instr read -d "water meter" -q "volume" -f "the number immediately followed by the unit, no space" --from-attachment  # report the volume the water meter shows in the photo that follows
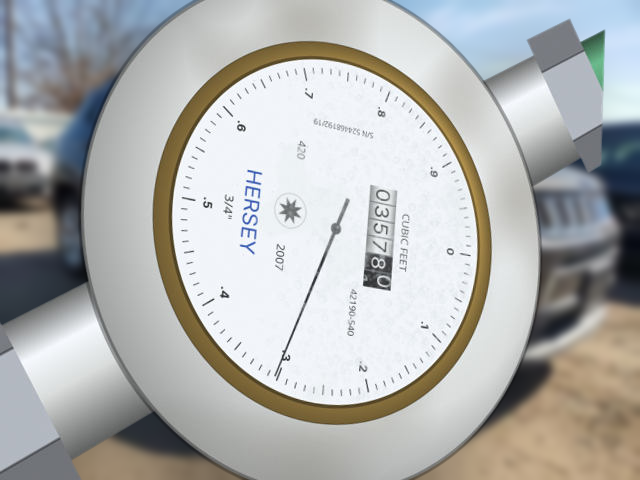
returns 35780.30ft³
